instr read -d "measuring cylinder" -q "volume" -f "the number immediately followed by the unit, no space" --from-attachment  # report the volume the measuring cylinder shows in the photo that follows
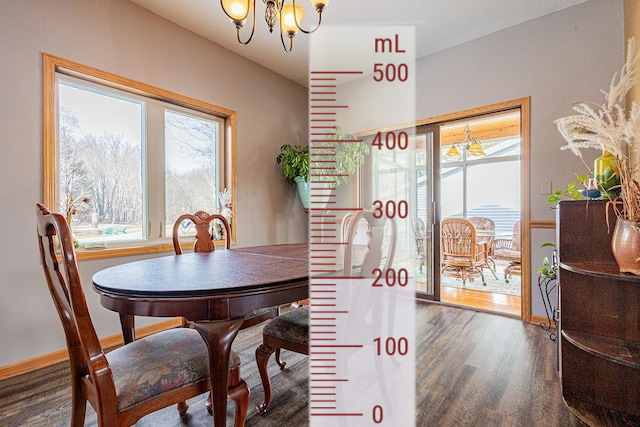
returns 200mL
